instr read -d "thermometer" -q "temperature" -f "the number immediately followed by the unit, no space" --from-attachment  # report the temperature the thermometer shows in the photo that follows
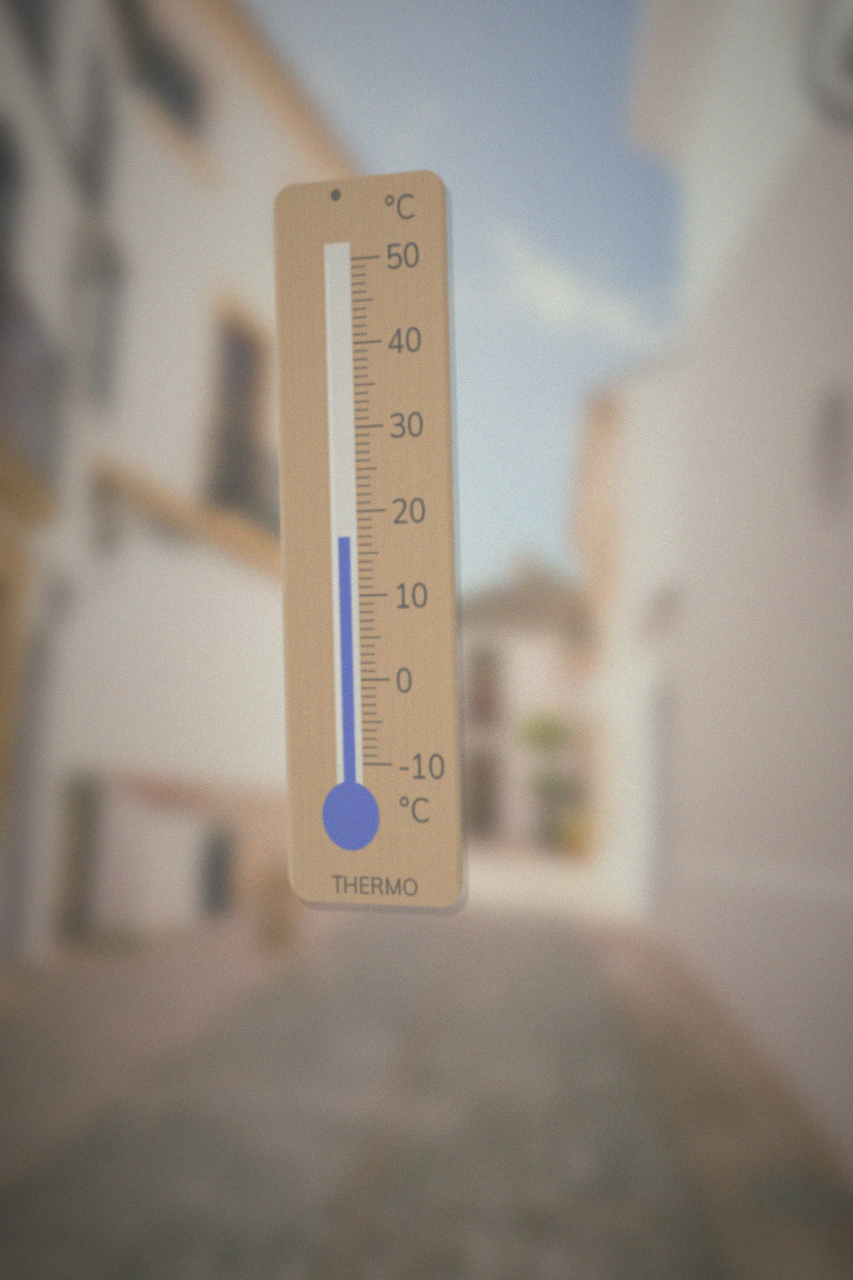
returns 17°C
